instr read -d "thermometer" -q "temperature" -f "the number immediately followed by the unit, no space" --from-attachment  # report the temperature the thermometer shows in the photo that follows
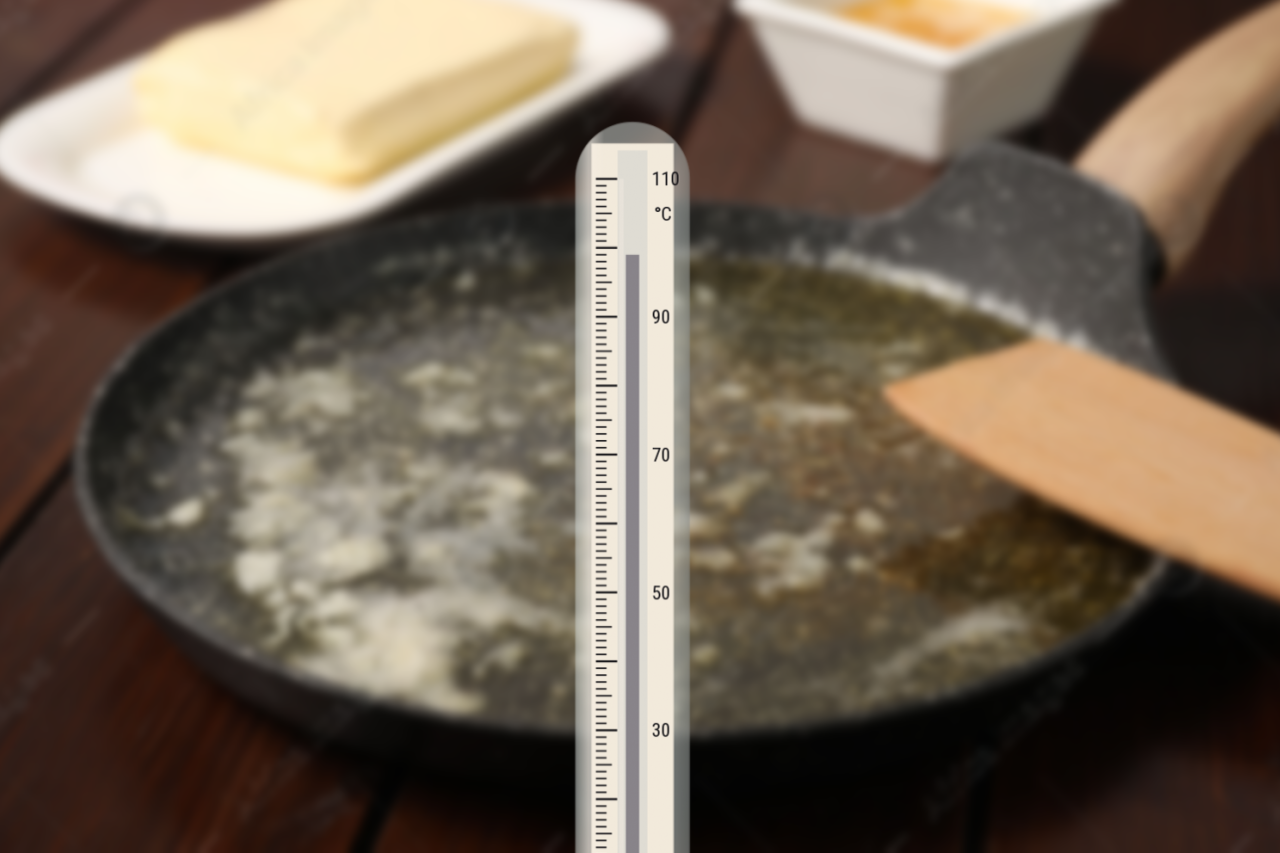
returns 99°C
